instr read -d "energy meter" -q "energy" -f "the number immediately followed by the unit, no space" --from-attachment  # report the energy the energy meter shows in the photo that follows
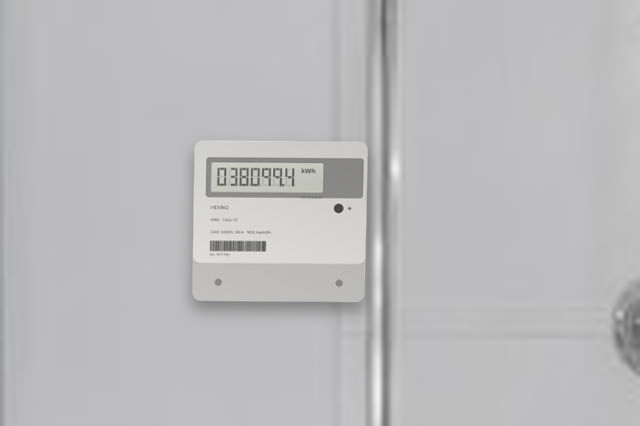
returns 38099.4kWh
